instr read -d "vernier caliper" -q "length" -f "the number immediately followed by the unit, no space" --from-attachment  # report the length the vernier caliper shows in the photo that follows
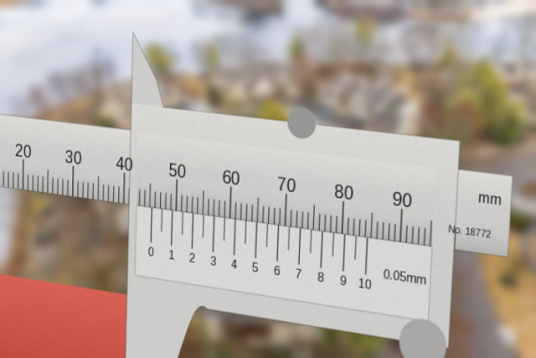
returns 45.4mm
